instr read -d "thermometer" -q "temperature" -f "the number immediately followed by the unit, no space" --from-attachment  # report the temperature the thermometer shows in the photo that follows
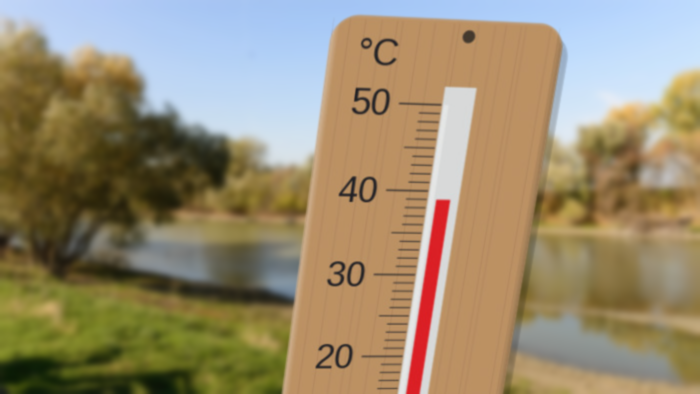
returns 39°C
